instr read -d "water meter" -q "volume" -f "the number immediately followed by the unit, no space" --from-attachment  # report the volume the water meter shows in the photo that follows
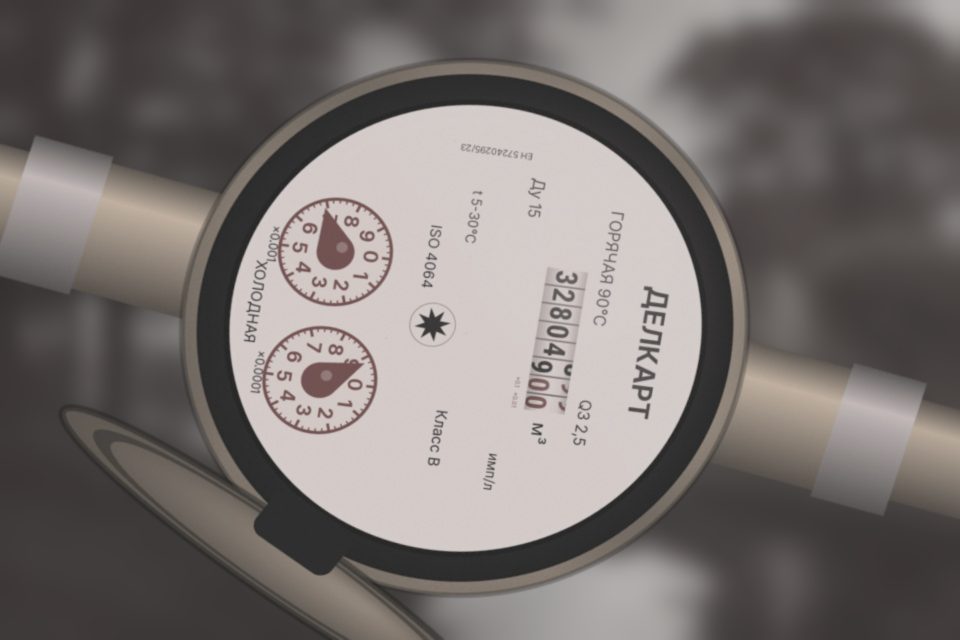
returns 328048.9969m³
